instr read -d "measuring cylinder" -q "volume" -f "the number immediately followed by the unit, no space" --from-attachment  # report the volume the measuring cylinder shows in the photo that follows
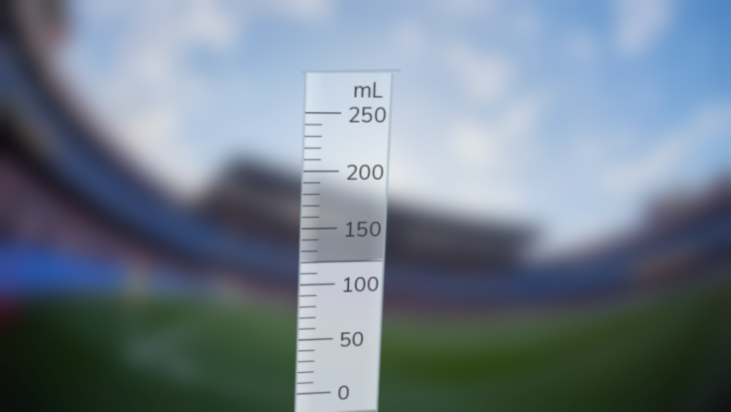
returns 120mL
